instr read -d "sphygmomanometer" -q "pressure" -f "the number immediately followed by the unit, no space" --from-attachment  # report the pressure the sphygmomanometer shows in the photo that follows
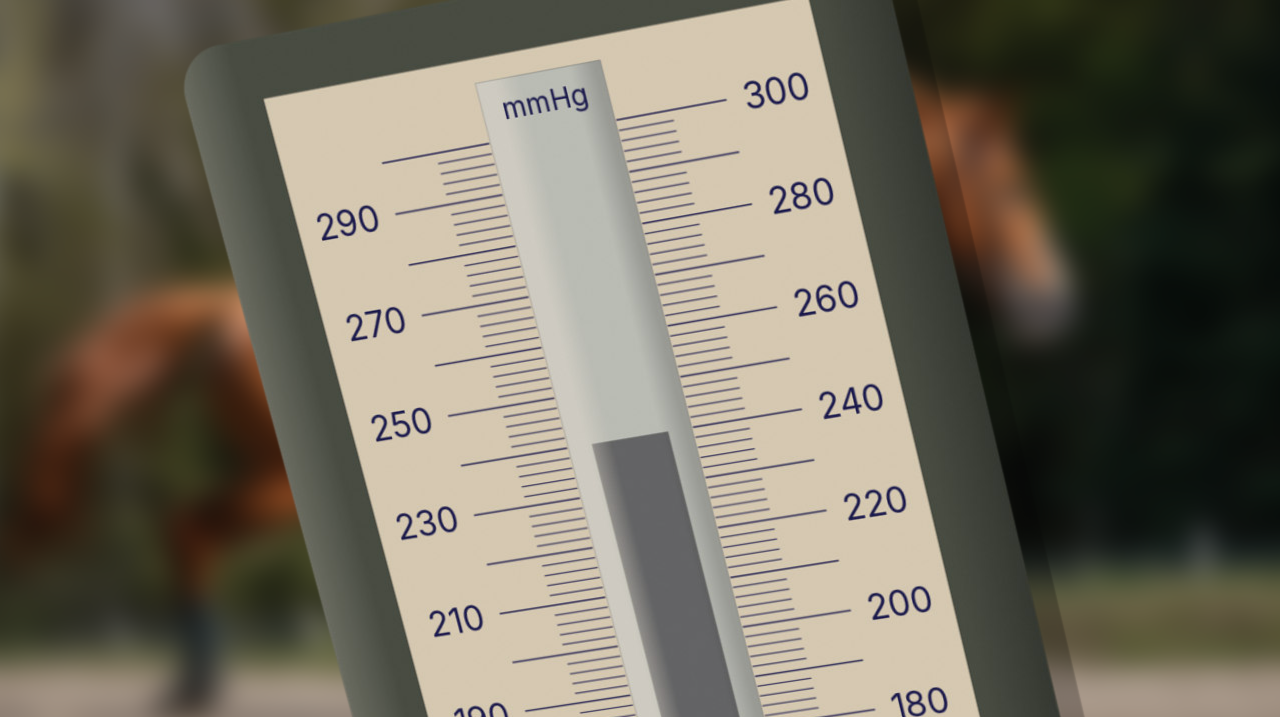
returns 240mmHg
